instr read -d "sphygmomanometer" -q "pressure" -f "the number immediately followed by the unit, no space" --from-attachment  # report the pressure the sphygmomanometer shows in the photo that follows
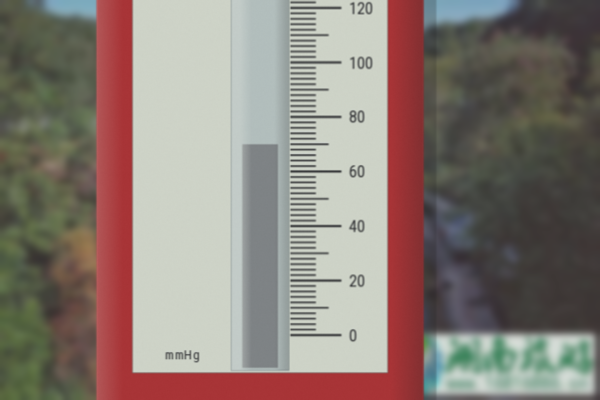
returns 70mmHg
